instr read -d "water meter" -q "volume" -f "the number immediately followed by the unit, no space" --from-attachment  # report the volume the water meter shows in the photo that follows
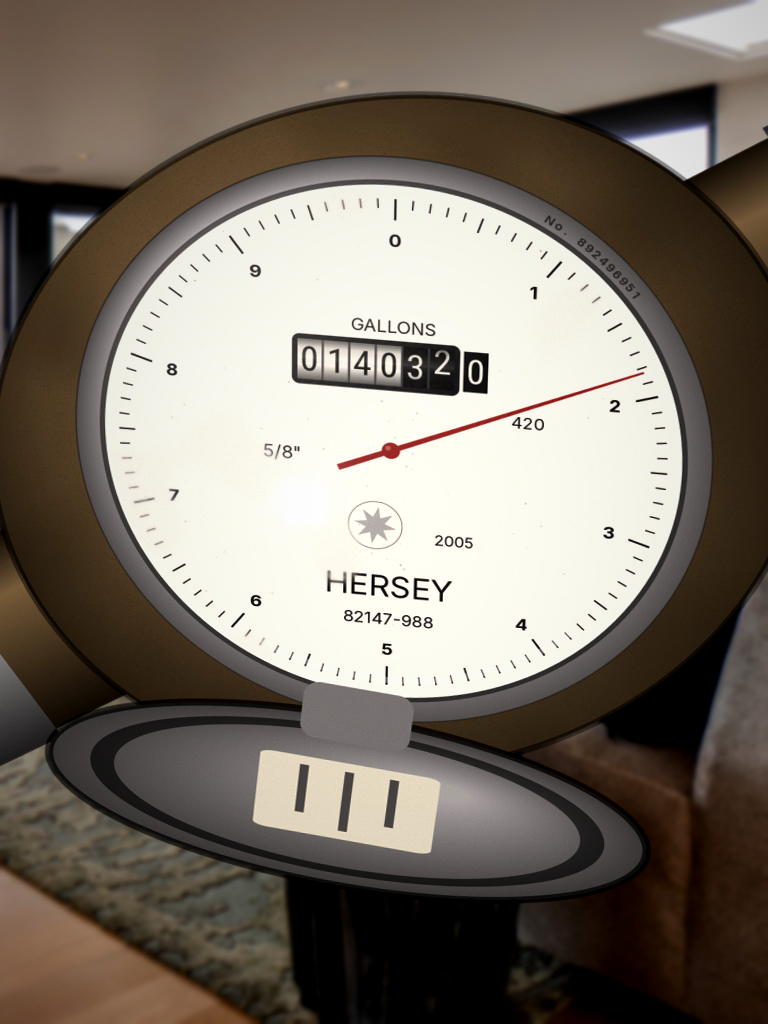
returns 140321.8gal
